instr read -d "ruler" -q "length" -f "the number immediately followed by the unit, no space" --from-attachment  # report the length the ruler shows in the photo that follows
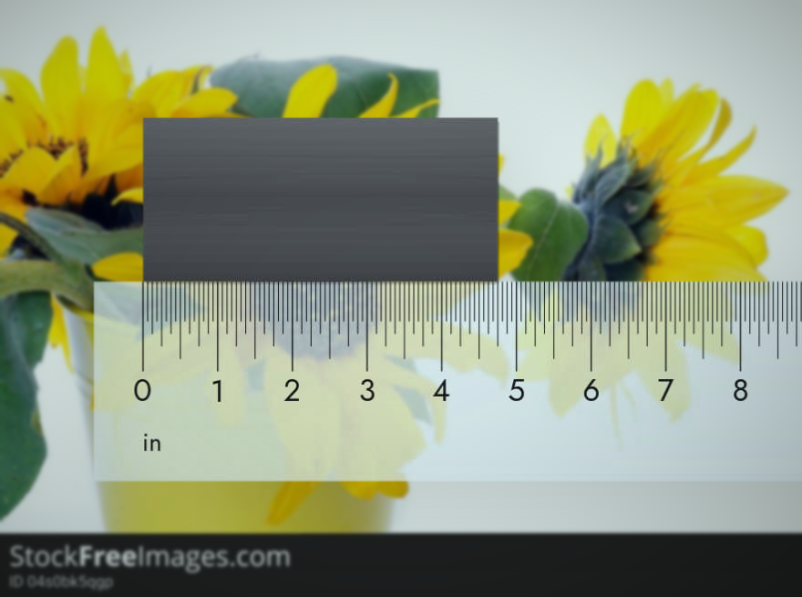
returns 4.75in
